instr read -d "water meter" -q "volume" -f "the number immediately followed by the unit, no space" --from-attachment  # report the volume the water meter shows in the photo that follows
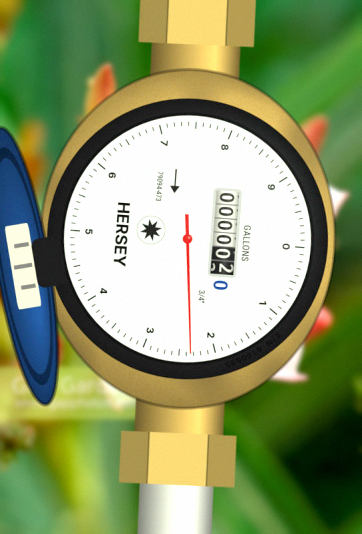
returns 22.3gal
